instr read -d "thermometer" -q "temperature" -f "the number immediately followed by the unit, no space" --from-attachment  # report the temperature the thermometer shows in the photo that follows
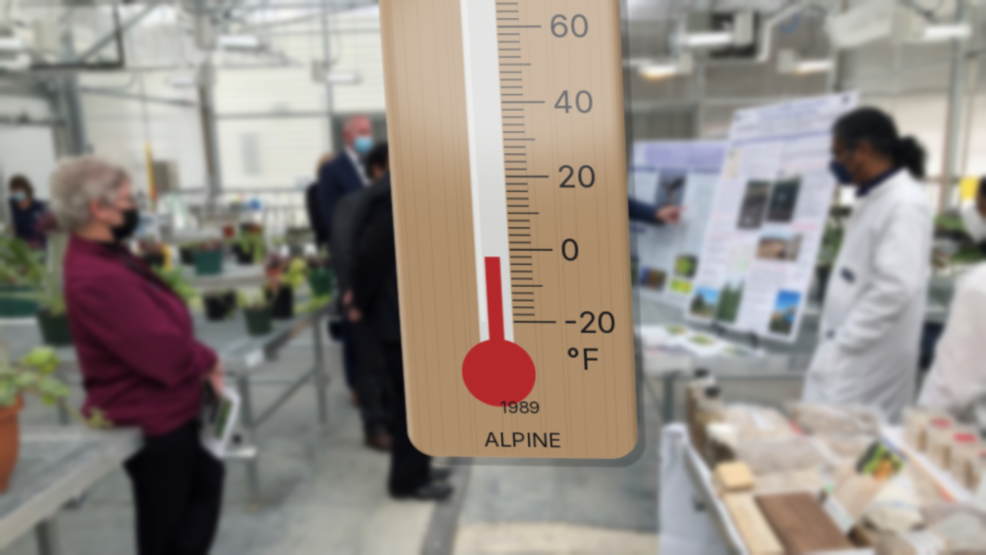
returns -2°F
